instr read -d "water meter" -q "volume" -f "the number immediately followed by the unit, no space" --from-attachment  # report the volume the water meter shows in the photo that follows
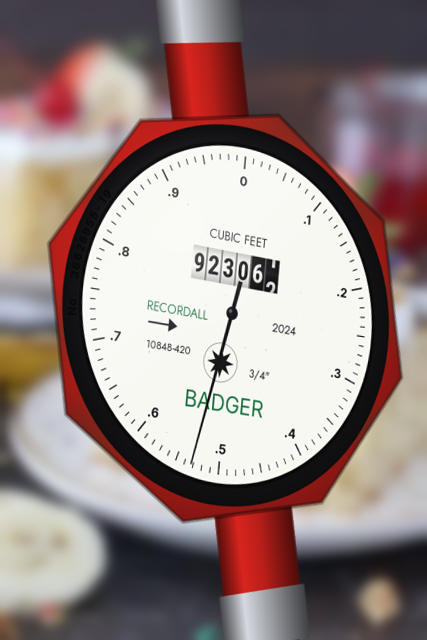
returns 923061.53ft³
